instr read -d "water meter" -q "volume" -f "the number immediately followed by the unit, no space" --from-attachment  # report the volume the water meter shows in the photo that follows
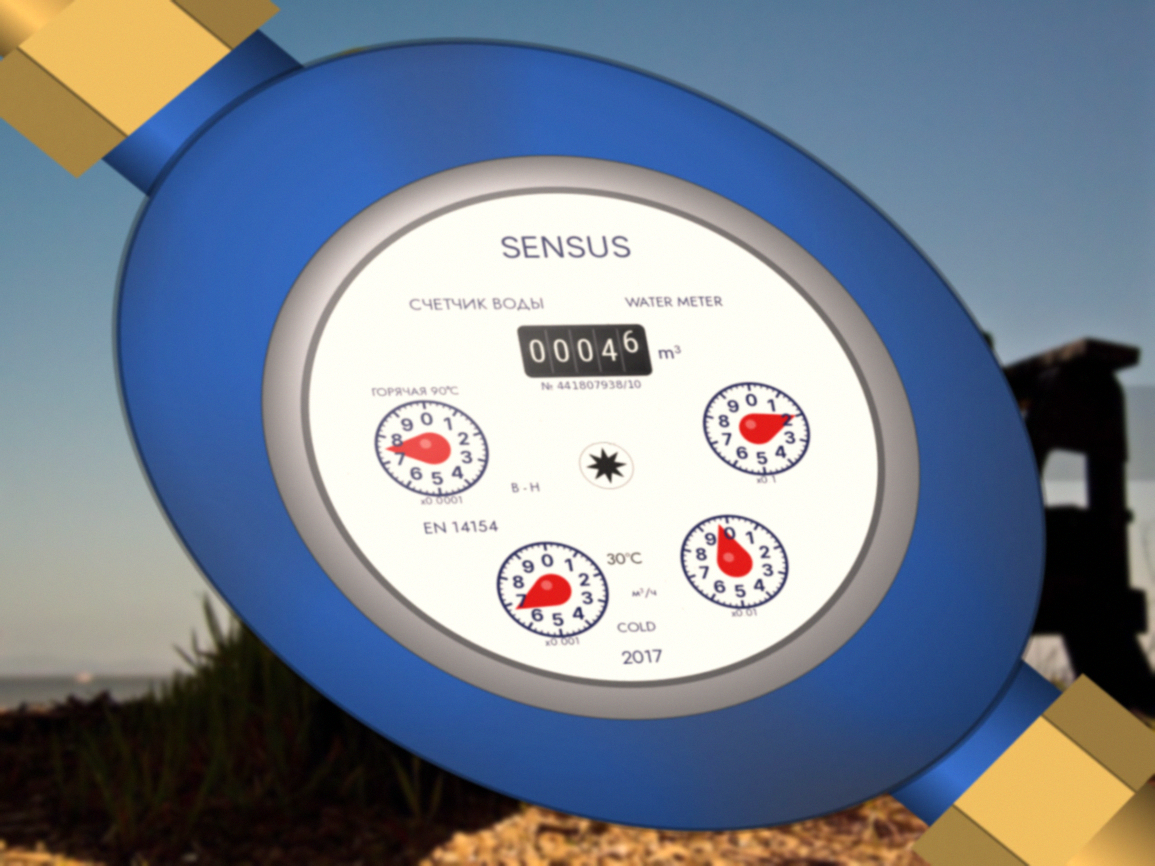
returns 46.1967m³
